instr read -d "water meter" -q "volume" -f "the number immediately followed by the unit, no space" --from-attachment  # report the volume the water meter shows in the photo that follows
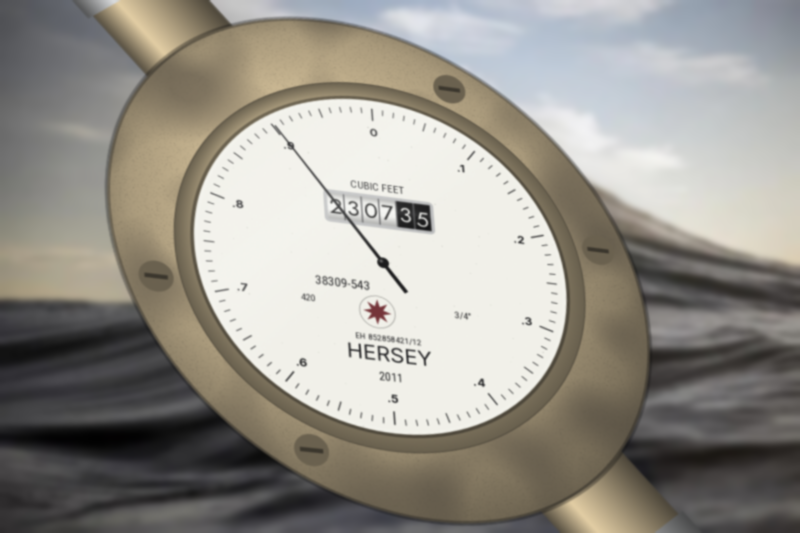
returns 230734.90ft³
